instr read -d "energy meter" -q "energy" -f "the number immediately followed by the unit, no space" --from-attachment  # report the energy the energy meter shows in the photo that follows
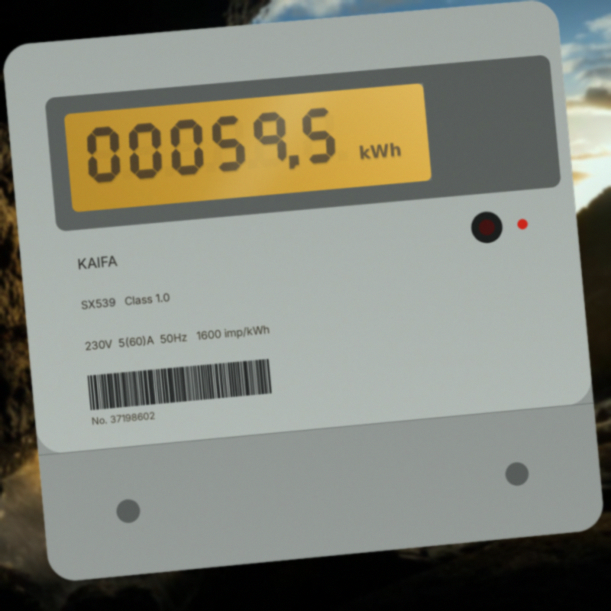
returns 59.5kWh
